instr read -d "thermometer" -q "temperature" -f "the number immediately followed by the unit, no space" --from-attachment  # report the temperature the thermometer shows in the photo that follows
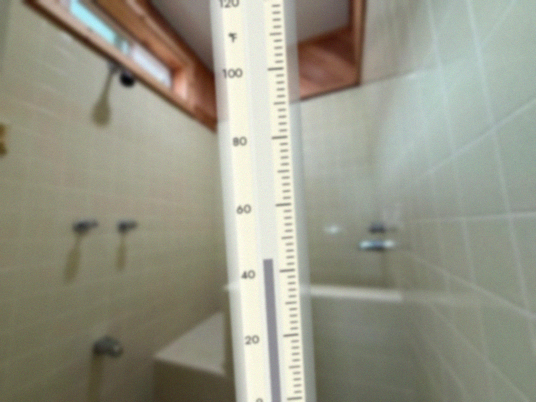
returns 44°F
